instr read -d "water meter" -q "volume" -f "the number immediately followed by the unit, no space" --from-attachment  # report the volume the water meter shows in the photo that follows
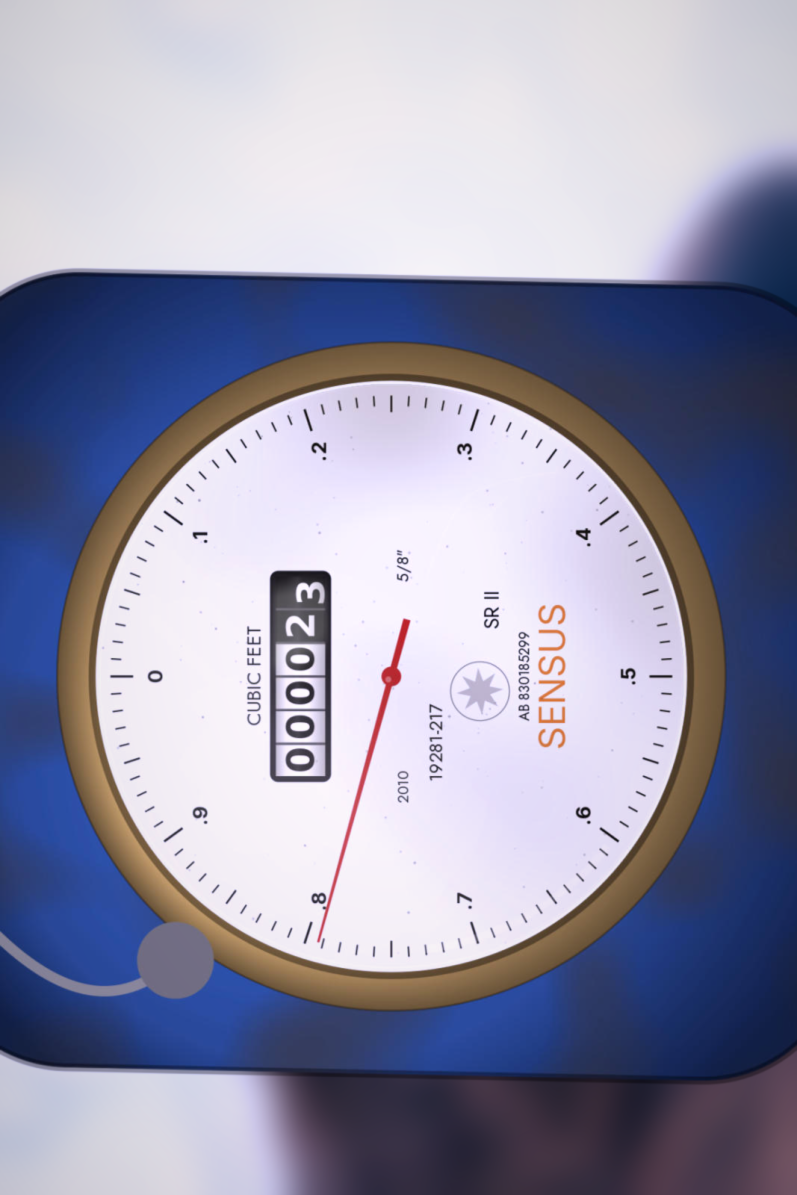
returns 22.79ft³
